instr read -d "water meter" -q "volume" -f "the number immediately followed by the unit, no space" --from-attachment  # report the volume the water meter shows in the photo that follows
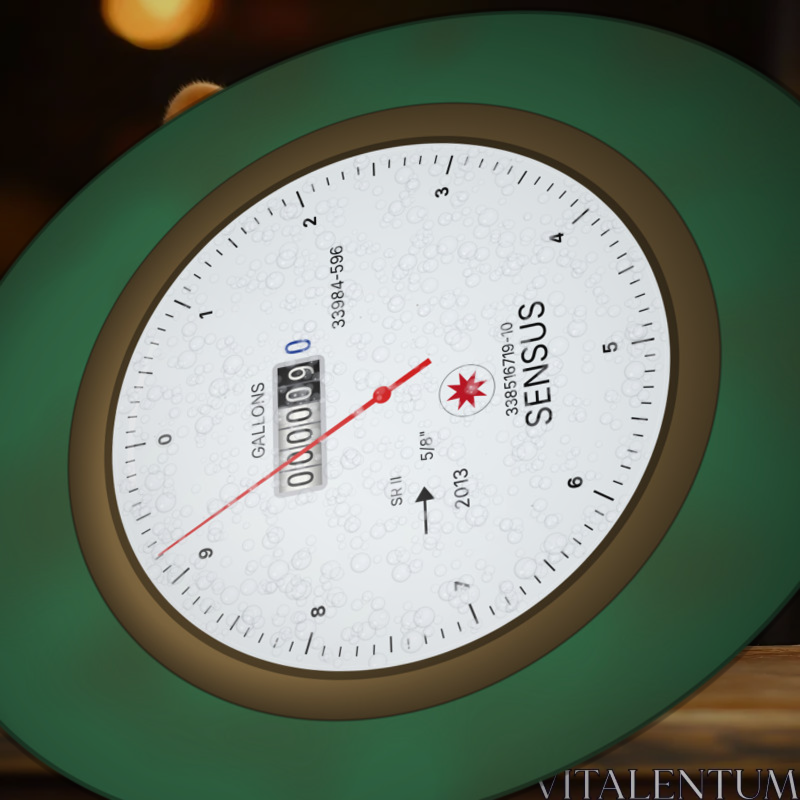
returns 89.2gal
